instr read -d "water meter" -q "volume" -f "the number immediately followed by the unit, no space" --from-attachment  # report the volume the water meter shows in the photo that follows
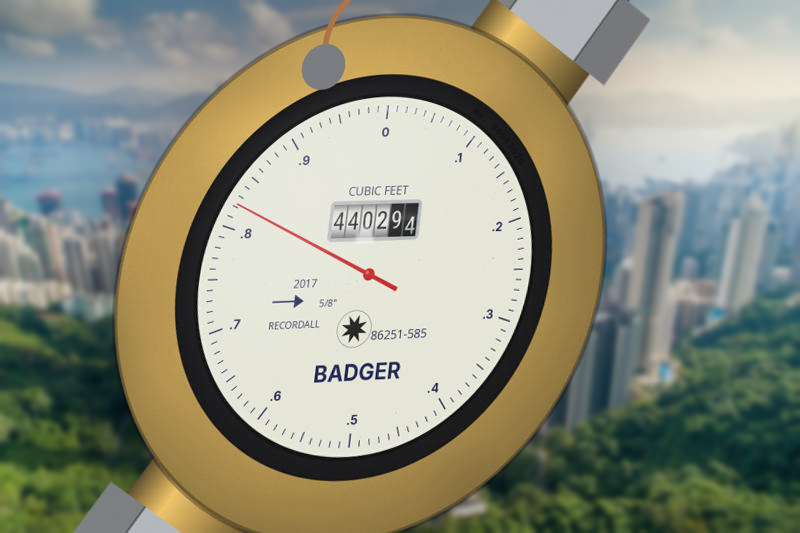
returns 440293.82ft³
